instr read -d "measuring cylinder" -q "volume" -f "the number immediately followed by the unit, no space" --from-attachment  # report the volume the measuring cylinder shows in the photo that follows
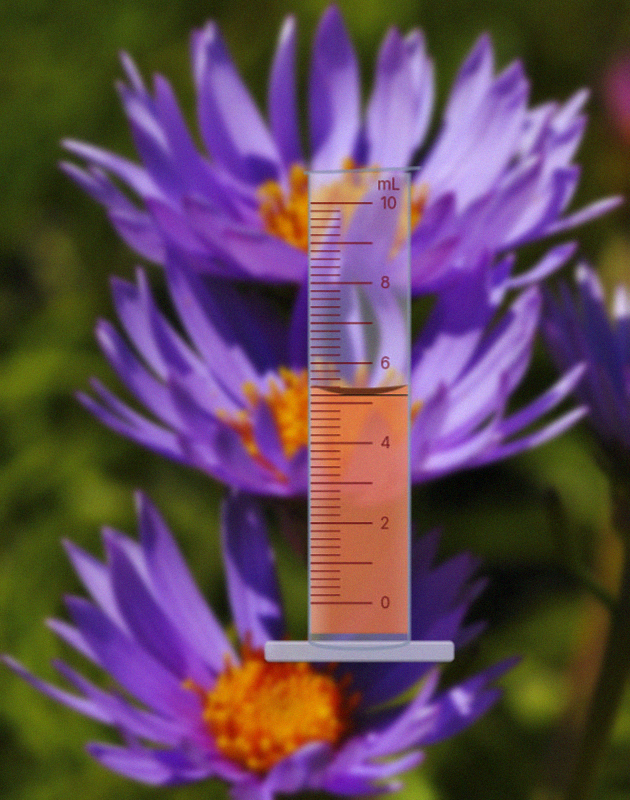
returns 5.2mL
